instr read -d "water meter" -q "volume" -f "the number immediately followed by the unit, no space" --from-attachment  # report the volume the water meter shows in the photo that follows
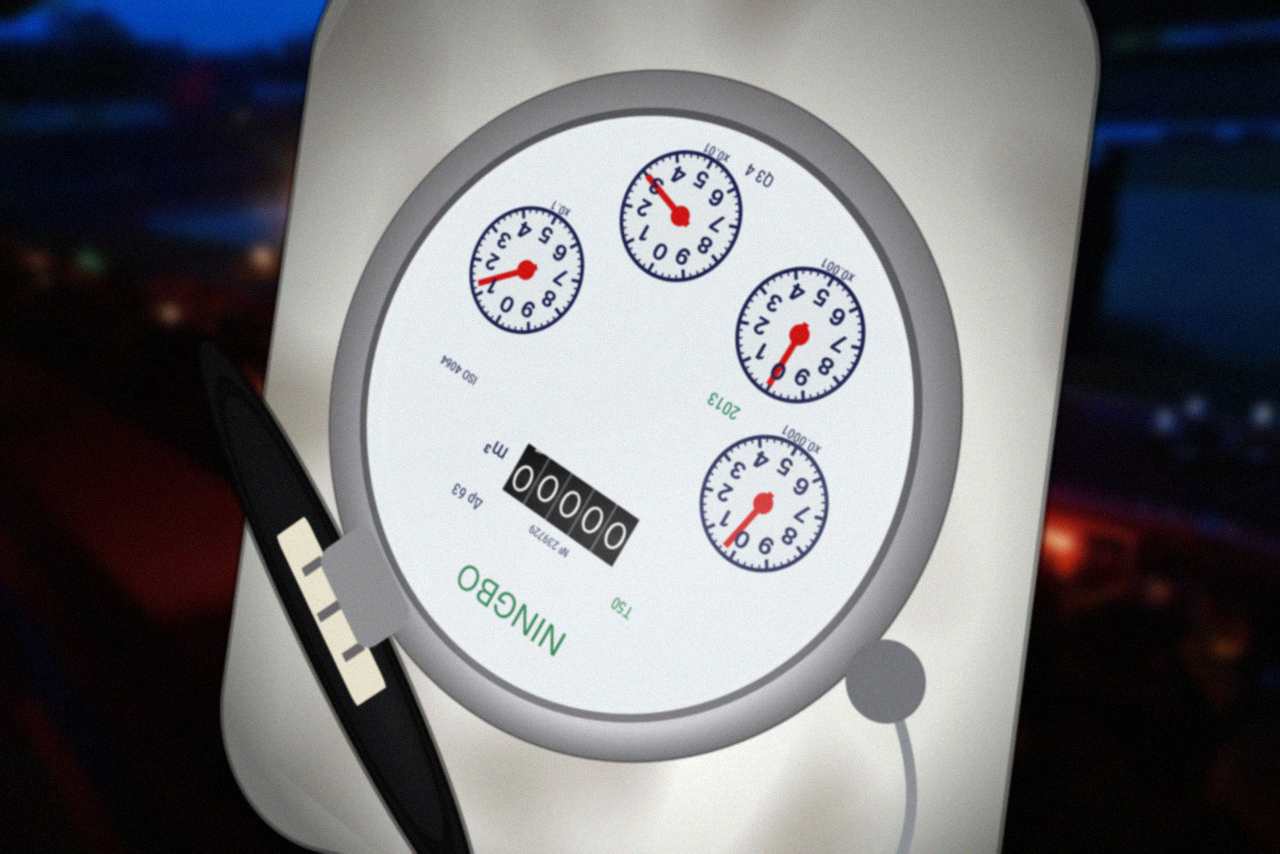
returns 0.1300m³
